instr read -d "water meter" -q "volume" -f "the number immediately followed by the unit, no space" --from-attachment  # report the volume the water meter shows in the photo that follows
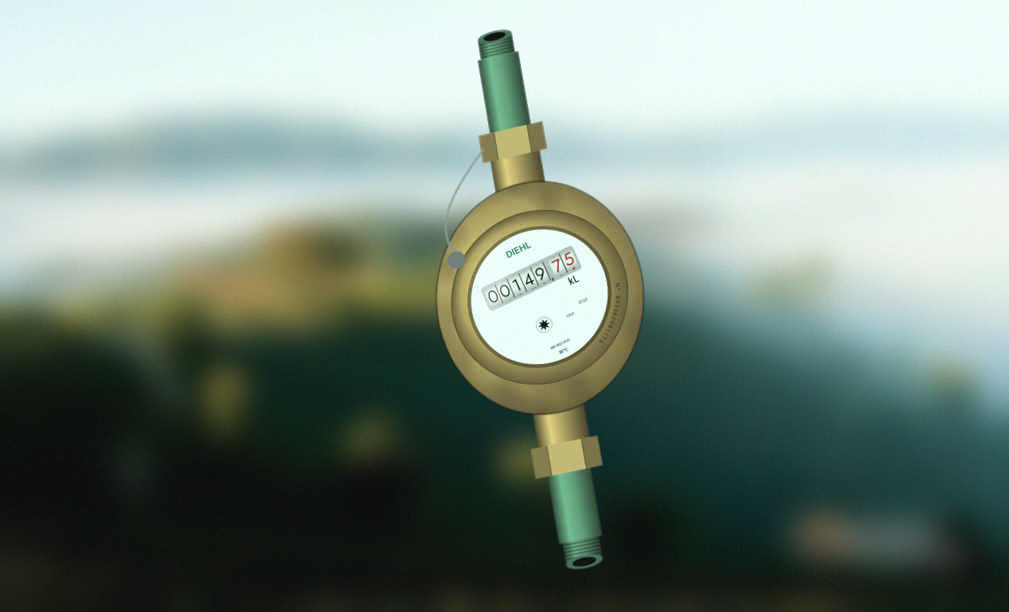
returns 149.75kL
